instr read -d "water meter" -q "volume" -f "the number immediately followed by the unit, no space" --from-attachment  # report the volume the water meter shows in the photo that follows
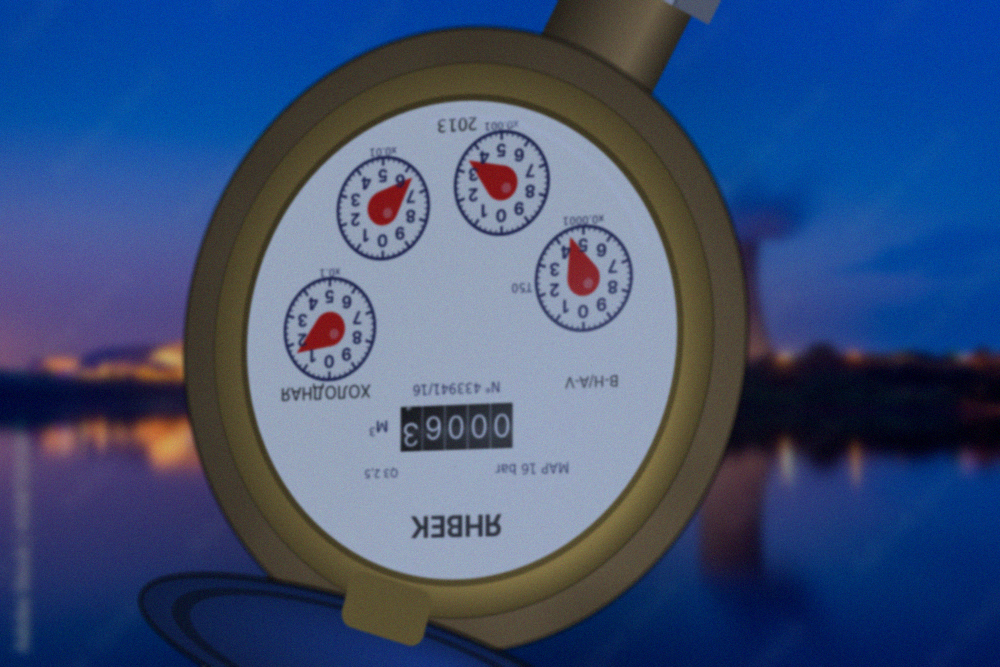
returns 63.1634m³
